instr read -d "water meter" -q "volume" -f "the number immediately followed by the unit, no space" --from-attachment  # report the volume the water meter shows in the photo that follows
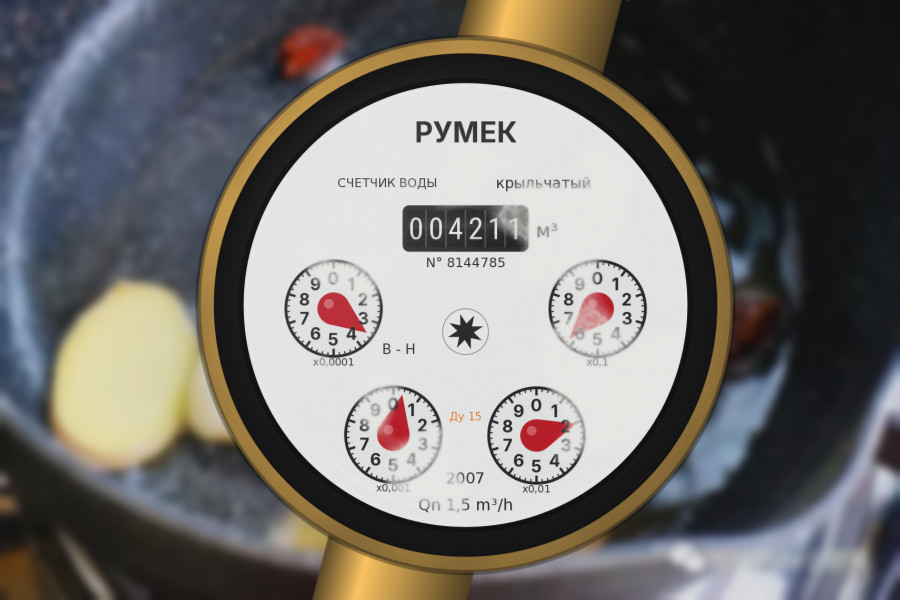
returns 4211.6203m³
